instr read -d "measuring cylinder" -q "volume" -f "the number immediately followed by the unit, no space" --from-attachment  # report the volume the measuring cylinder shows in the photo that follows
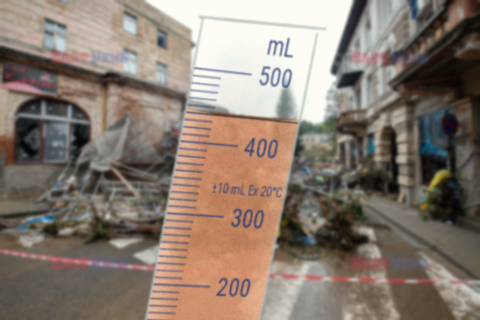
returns 440mL
